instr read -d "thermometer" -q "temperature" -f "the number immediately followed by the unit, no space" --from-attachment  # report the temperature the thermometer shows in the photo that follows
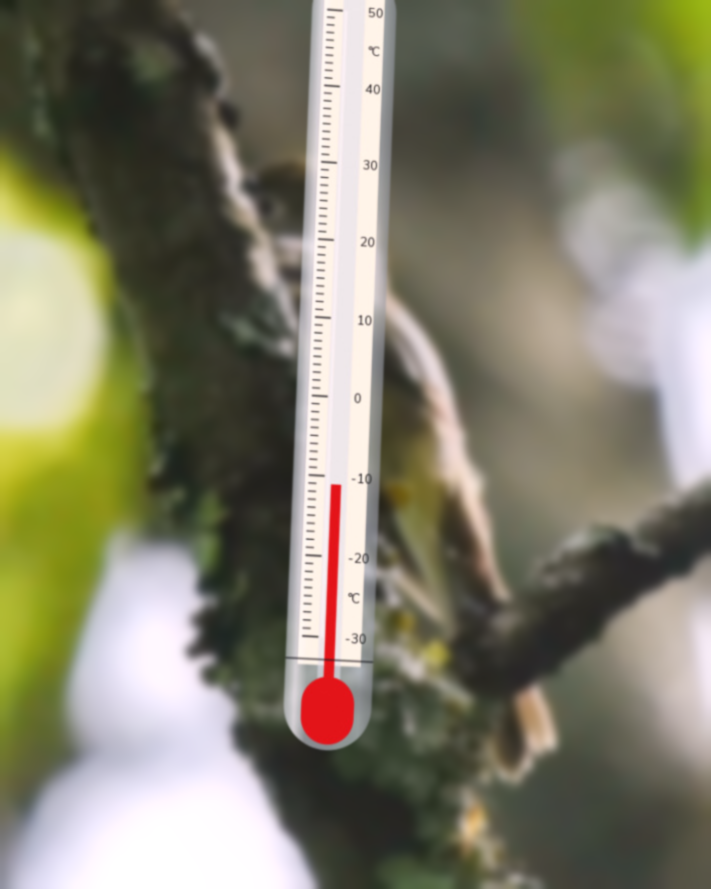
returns -11°C
